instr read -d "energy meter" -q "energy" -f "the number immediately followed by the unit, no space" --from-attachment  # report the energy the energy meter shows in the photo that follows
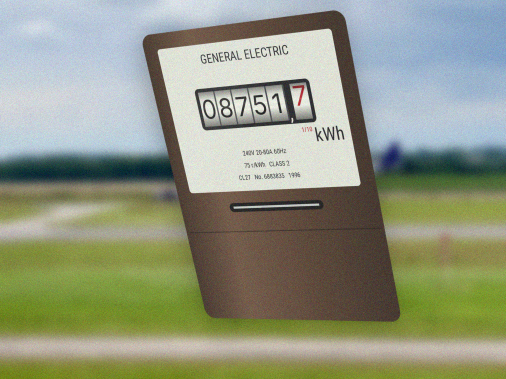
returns 8751.7kWh
